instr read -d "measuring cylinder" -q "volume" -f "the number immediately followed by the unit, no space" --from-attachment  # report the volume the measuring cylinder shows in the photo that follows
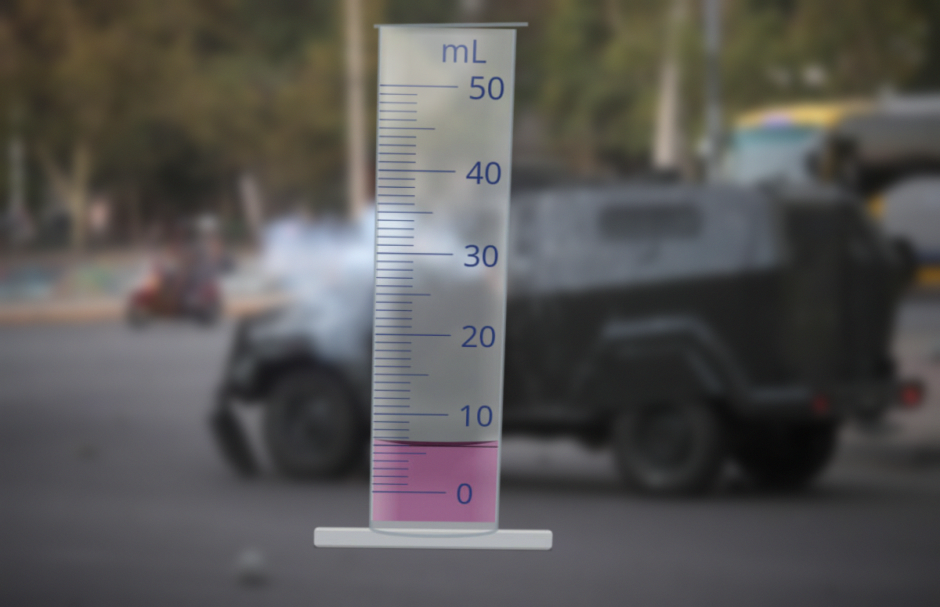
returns 6mL
